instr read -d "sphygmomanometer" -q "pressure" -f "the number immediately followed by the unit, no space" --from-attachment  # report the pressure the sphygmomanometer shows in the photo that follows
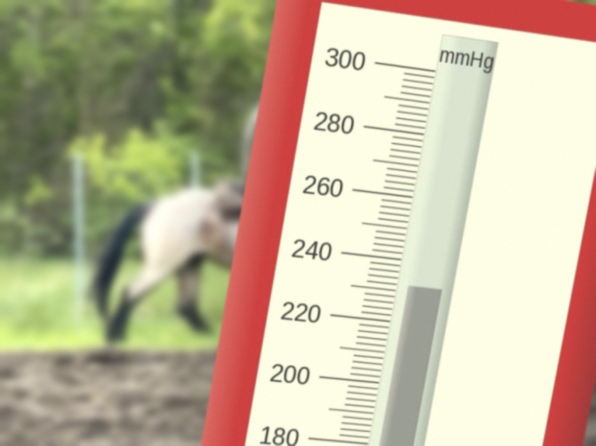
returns 232mmHg
